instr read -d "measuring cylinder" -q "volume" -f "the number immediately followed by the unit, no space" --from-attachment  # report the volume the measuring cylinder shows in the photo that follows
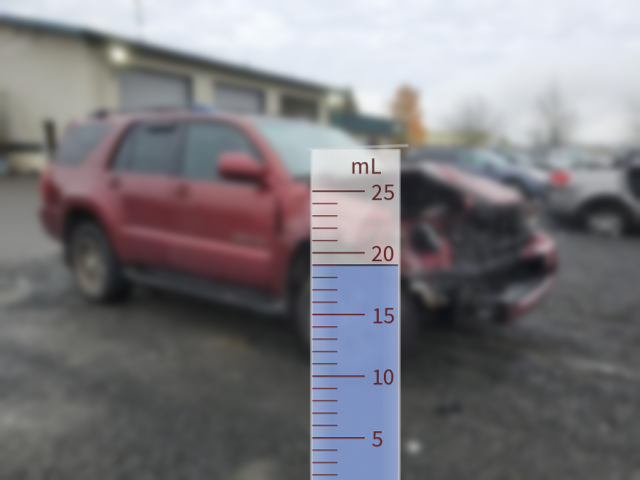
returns 19mL
